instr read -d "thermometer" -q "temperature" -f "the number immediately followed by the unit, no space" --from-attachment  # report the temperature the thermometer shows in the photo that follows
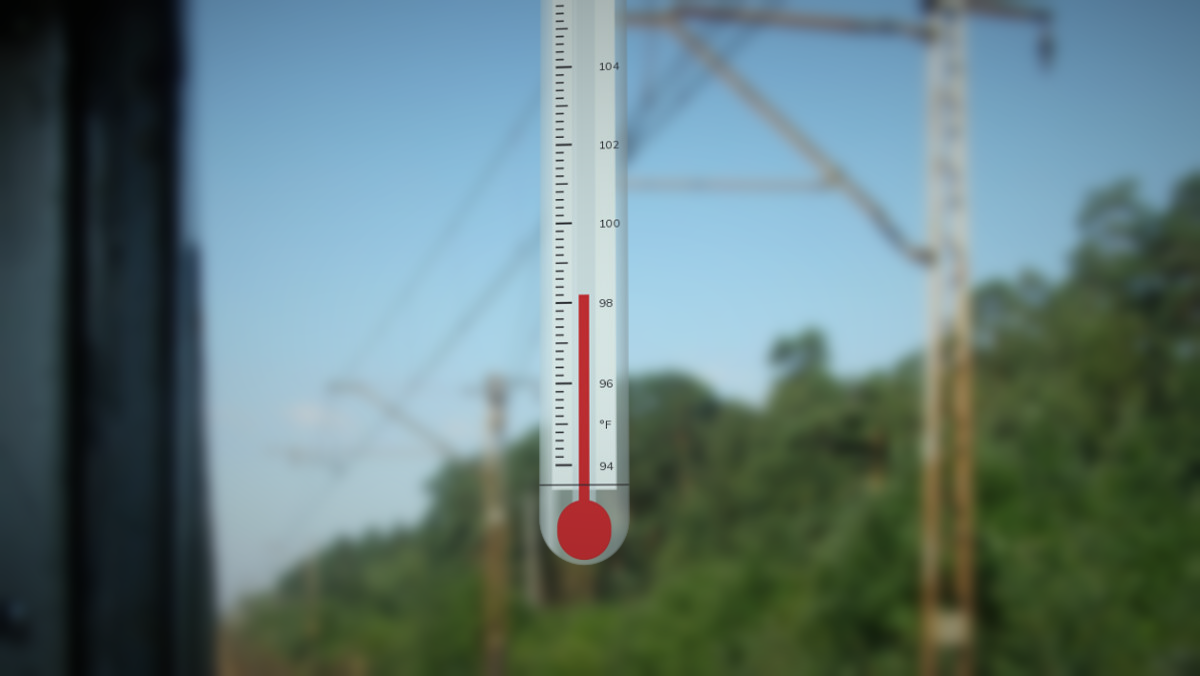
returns 98.2°F
